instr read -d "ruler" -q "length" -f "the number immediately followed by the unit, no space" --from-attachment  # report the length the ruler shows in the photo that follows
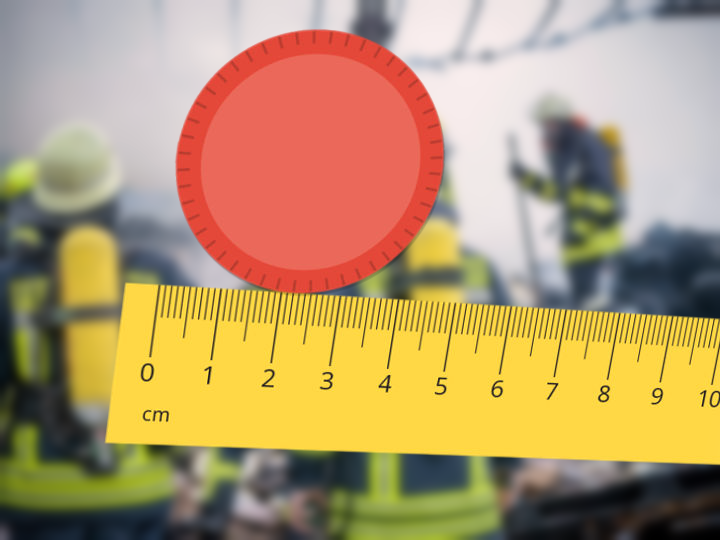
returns 4.4cm
